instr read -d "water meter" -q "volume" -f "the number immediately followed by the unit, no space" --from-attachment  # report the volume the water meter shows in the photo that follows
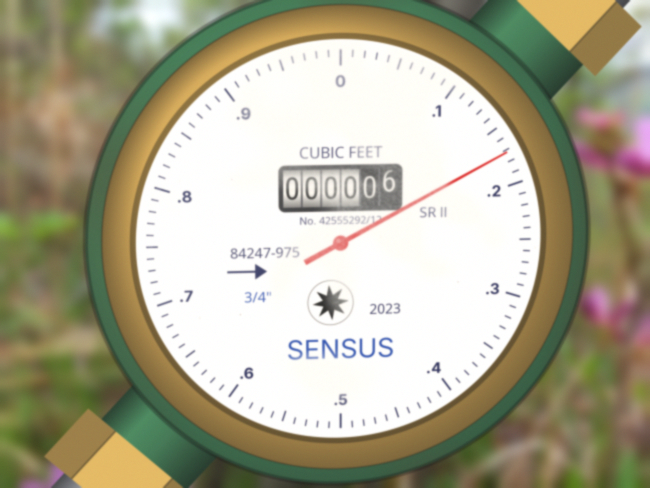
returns 6.17ft³
